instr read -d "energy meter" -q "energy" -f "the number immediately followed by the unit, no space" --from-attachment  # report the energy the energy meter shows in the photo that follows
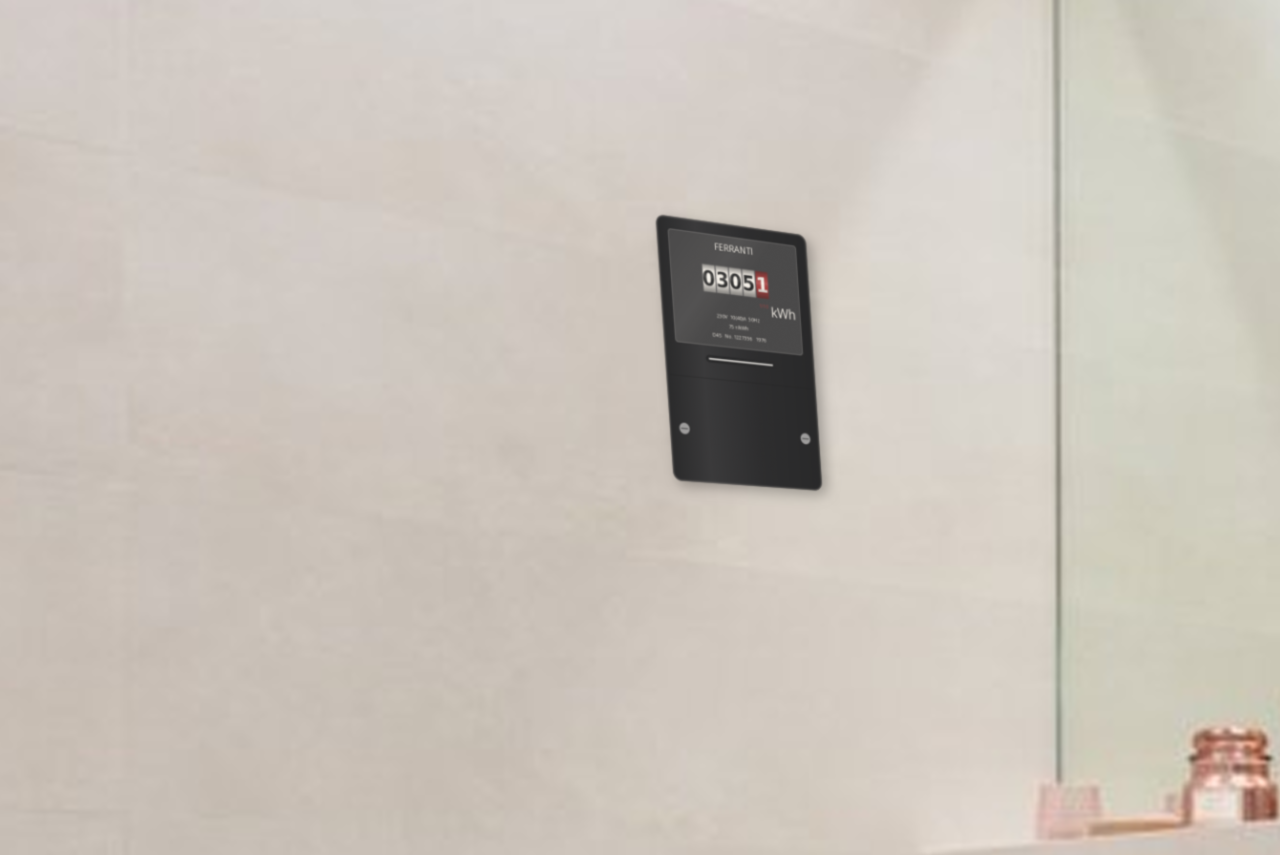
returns 305.1kWh
